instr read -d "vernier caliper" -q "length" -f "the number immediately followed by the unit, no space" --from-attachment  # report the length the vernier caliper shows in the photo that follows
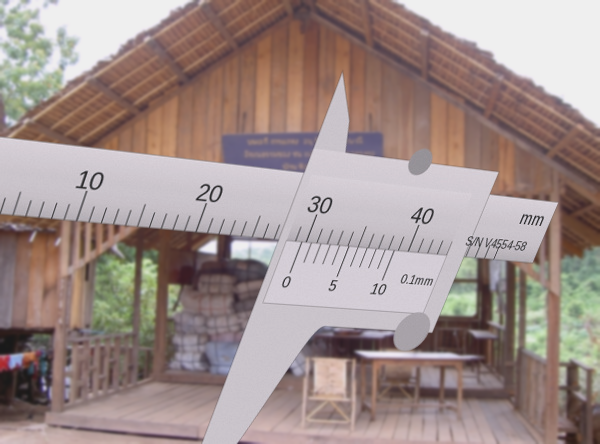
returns 29.6mm
